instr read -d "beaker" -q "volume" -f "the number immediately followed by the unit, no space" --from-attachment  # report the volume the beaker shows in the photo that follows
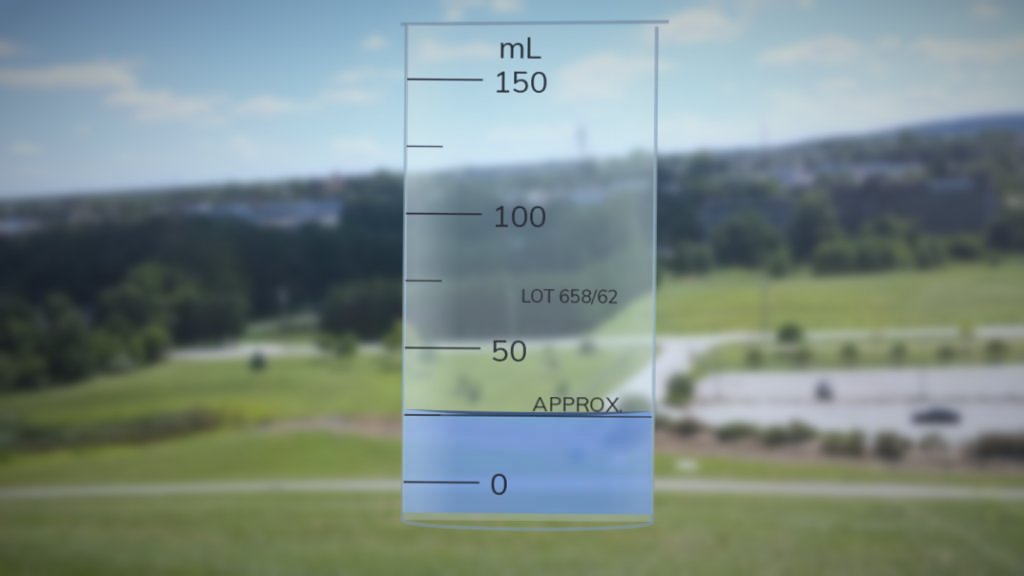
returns 25mL
